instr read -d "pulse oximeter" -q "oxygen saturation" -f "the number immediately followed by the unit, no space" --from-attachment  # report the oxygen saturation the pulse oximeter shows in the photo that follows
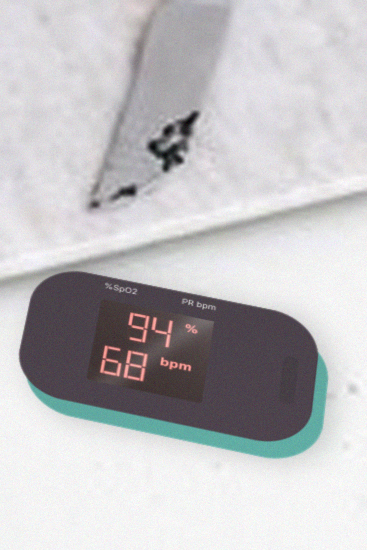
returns 94%
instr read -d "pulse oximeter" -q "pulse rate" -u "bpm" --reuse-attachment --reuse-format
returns 68bpm
